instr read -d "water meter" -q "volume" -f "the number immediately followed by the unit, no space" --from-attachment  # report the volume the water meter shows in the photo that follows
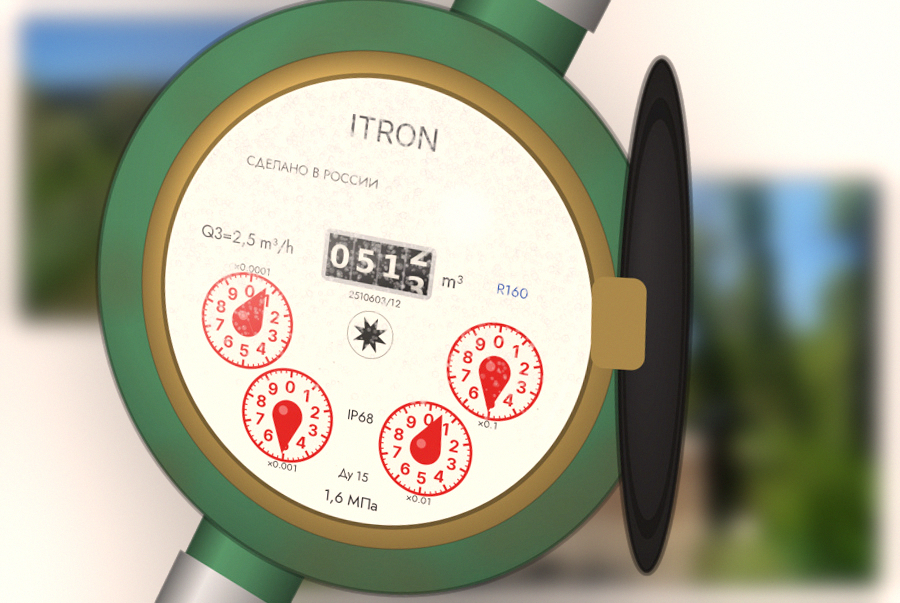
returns 512.5050m³
